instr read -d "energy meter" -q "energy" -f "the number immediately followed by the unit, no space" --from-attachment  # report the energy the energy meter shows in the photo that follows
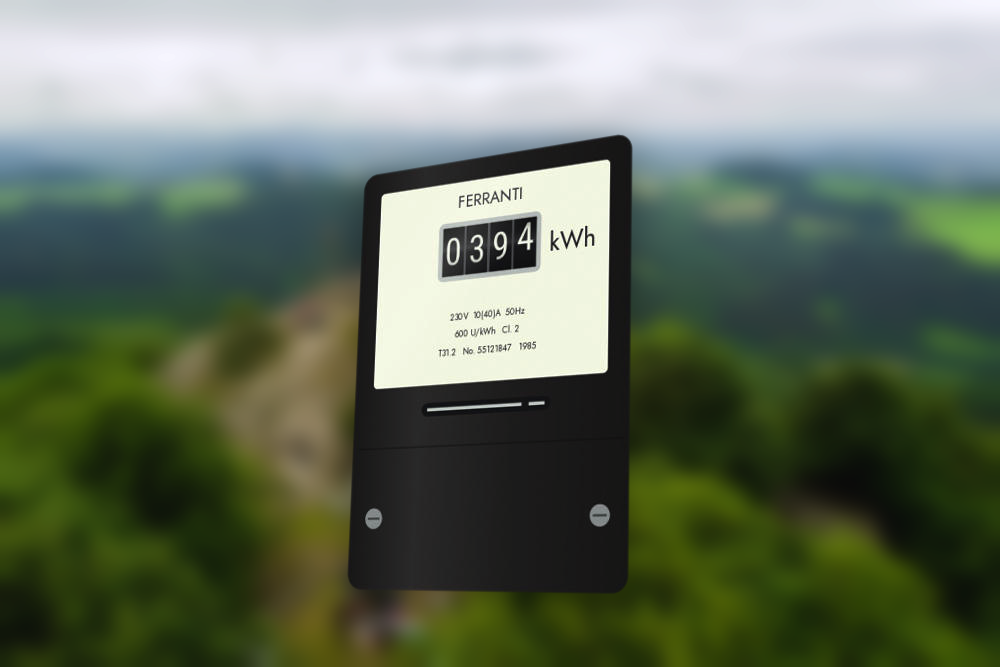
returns 394kWh
